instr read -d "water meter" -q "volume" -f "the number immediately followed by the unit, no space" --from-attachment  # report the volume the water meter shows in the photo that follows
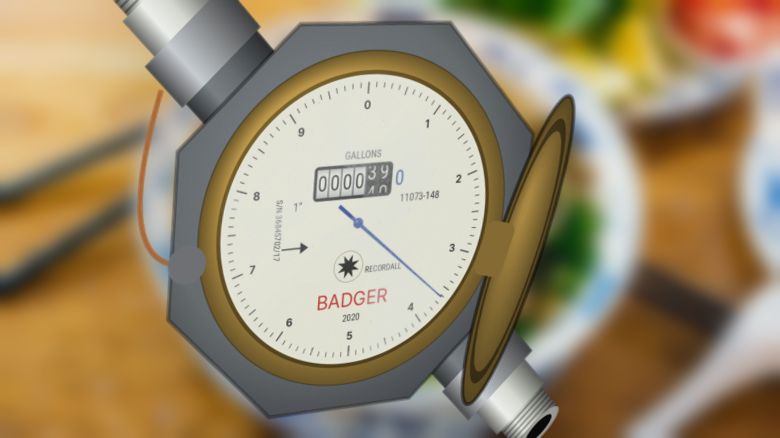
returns 393.6gal
